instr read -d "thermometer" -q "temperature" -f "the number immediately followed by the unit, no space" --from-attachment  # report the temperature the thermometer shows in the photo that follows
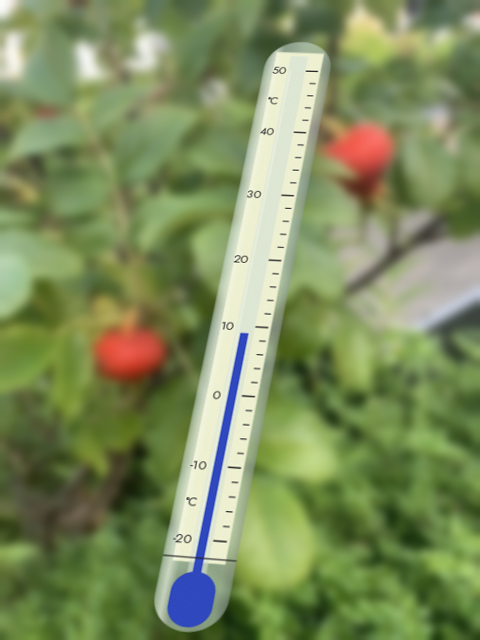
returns 9°C
